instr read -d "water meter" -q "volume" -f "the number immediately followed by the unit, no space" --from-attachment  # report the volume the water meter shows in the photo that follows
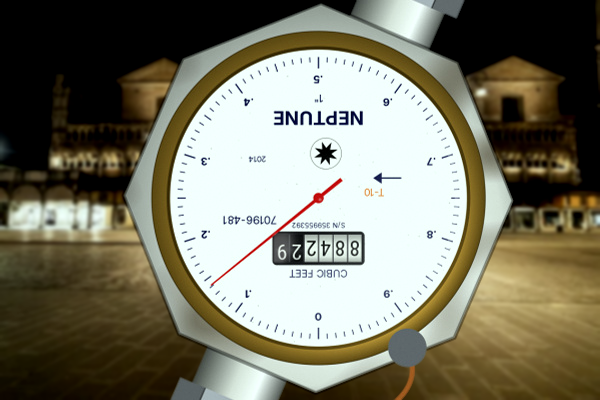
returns 884229.14ft³
